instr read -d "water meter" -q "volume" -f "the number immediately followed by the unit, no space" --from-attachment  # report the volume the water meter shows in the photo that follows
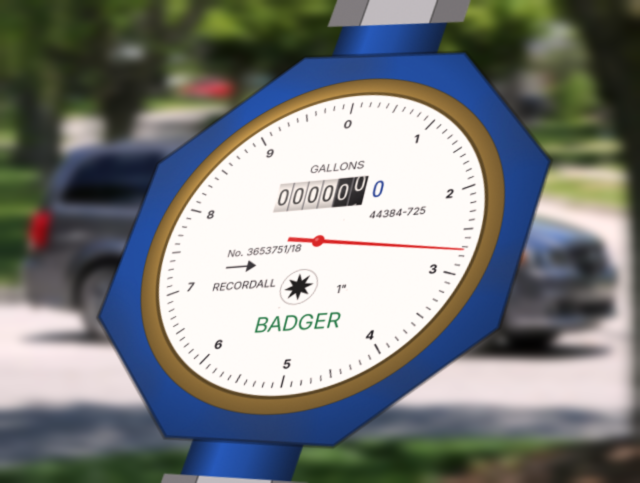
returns 2.7gal
